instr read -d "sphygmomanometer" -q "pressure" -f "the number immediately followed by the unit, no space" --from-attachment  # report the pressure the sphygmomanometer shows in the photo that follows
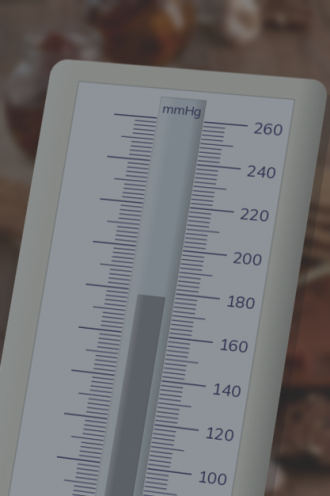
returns 178mmHg
